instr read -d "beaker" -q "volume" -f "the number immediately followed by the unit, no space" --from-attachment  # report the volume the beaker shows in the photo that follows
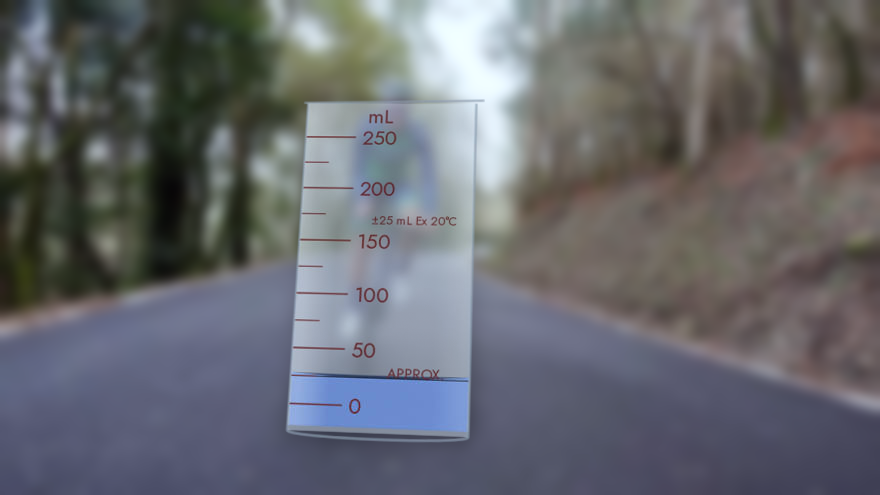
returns 25mL
